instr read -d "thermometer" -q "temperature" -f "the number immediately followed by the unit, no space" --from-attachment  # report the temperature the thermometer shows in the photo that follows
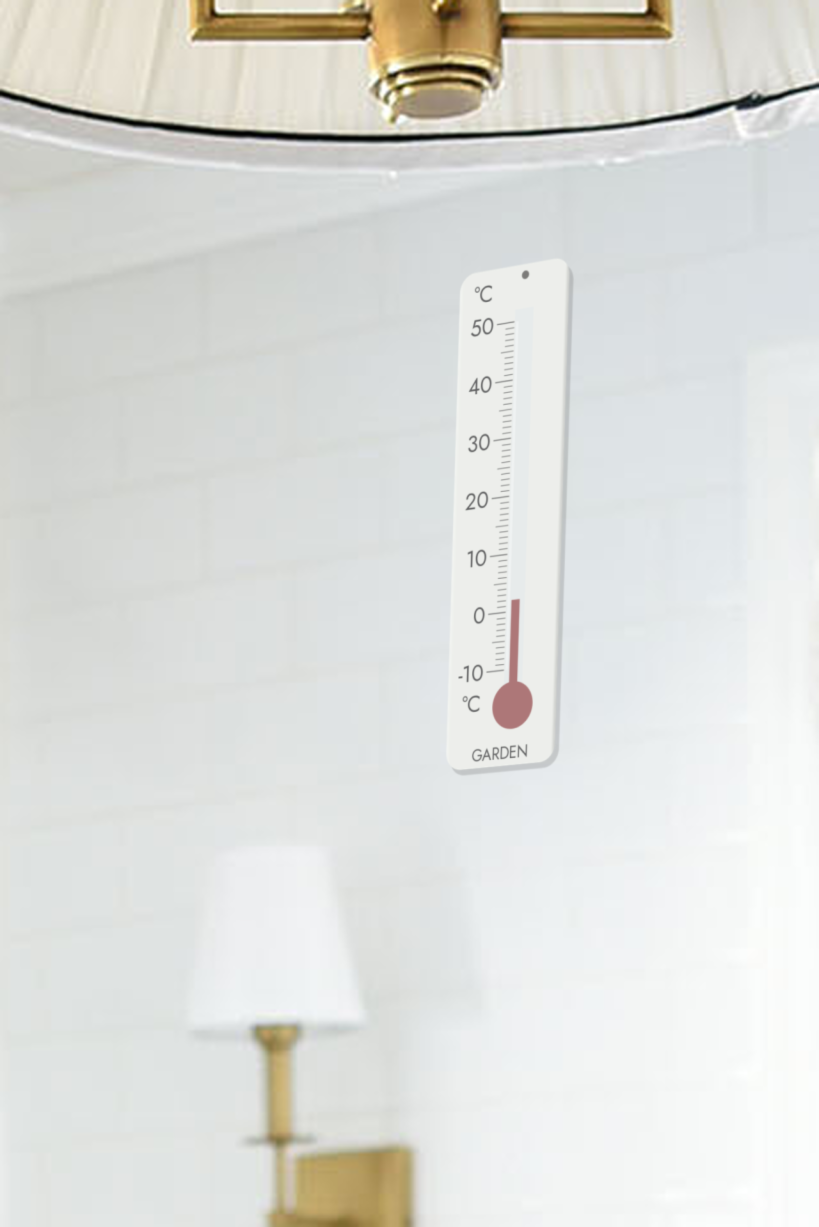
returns 2°C
